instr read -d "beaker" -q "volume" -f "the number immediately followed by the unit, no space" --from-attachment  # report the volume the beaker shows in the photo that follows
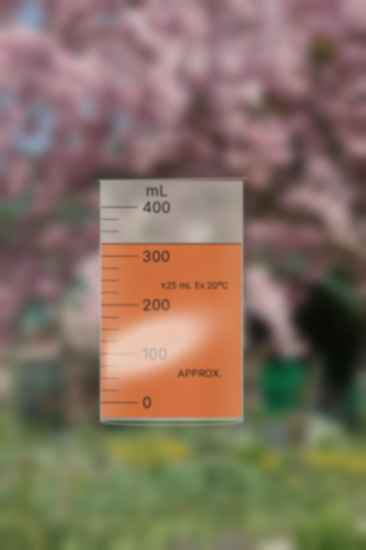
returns 325mL
